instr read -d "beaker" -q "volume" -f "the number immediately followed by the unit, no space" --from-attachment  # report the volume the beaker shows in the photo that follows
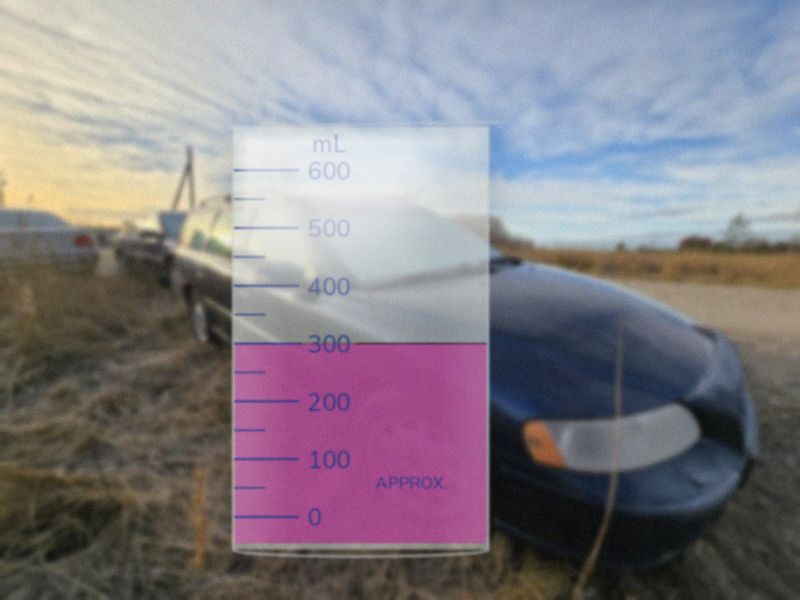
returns 300mL
